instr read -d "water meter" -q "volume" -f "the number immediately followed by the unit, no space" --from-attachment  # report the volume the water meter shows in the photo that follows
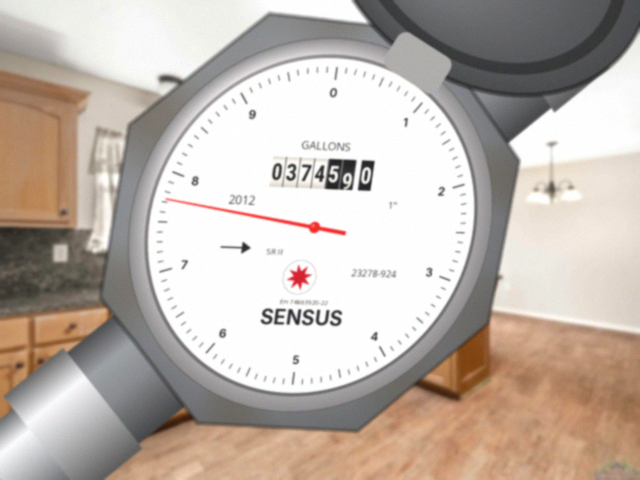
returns 374587.7gal
